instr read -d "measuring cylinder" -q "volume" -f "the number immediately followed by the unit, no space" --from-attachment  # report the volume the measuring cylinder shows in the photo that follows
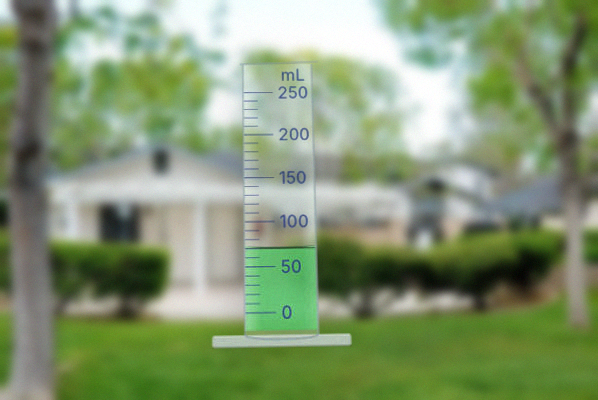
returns 70mL
